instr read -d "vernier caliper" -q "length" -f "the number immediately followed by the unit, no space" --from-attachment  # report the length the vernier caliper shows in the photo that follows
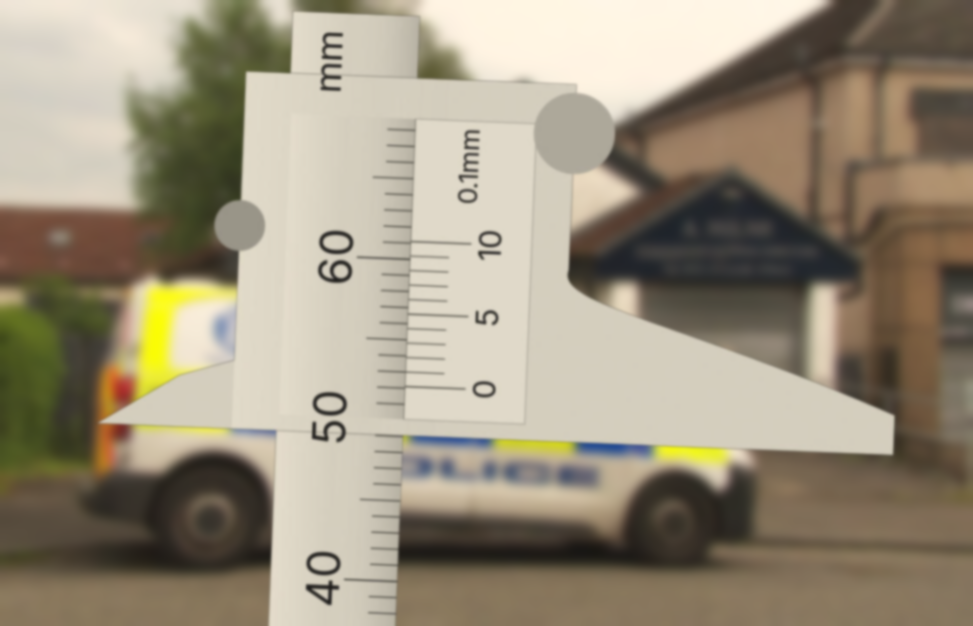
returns 52.1mm
